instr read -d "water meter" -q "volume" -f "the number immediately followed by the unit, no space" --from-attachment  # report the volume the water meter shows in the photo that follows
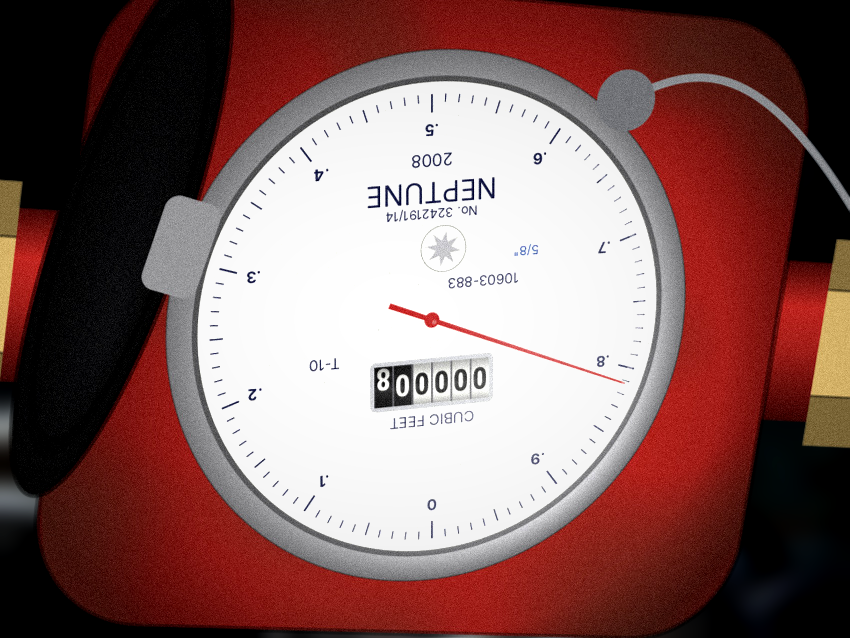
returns 7.81ft³
